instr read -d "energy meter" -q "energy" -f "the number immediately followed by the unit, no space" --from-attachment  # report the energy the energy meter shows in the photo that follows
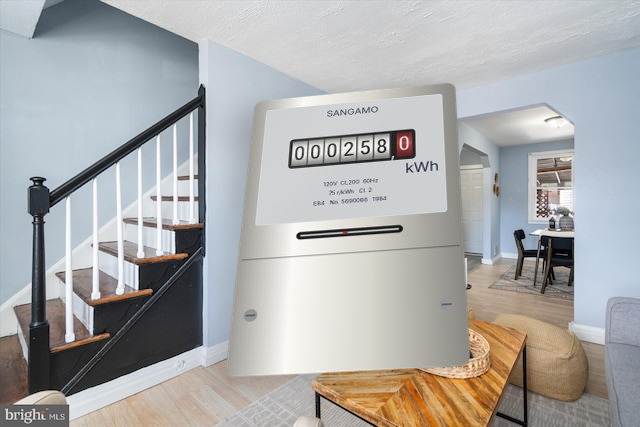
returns 258.0kWh
